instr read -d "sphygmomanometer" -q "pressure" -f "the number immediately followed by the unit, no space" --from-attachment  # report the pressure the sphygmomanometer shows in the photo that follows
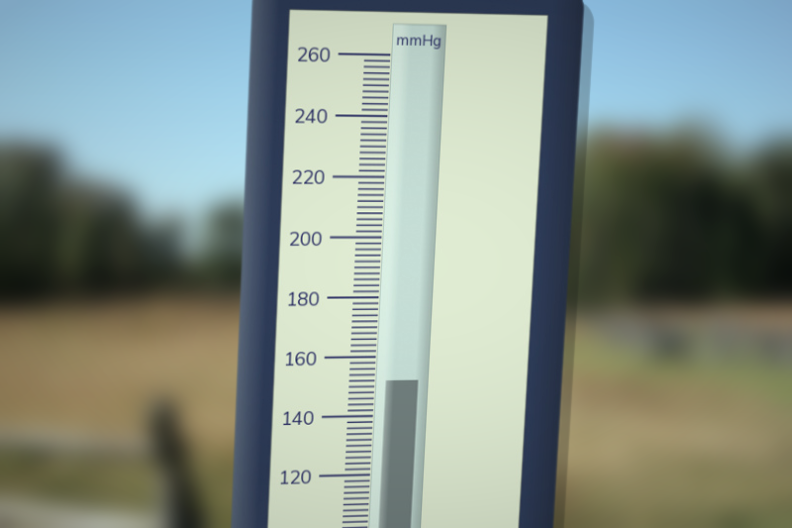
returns 152mmHg
